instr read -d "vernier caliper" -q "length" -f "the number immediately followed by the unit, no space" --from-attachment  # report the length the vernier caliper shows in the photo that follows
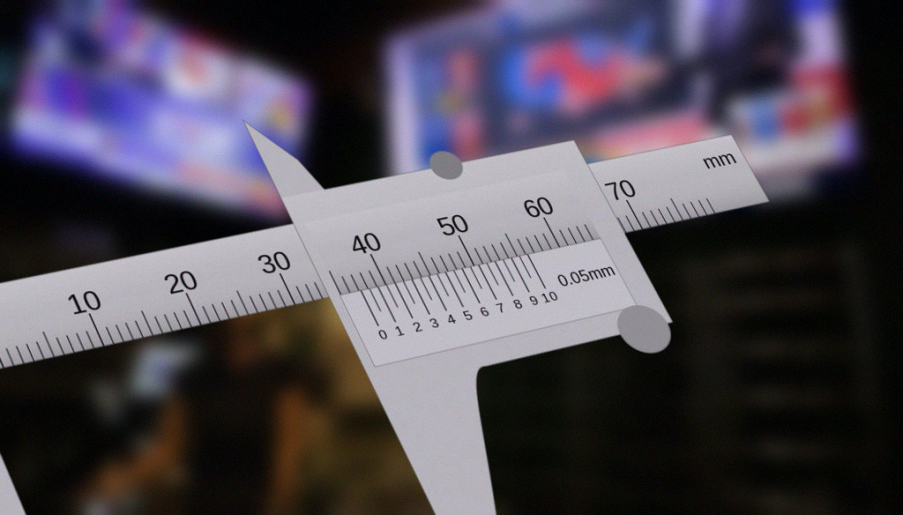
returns 37.2mm
